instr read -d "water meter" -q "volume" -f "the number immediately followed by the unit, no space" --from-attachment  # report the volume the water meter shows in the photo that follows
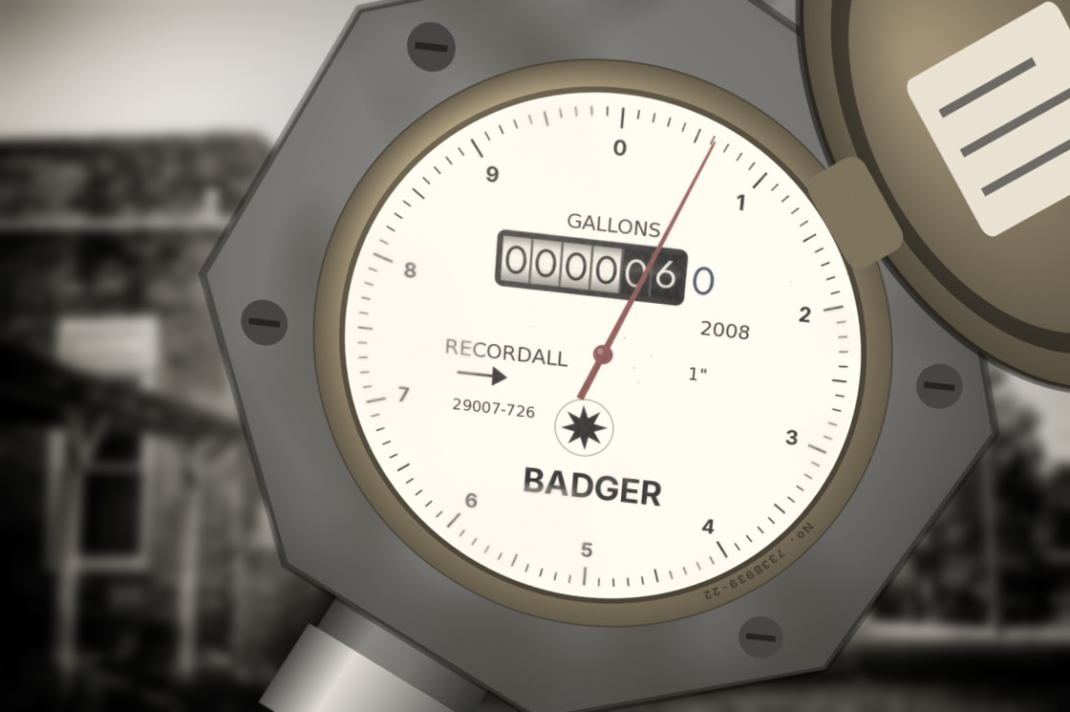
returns 60.6gal
